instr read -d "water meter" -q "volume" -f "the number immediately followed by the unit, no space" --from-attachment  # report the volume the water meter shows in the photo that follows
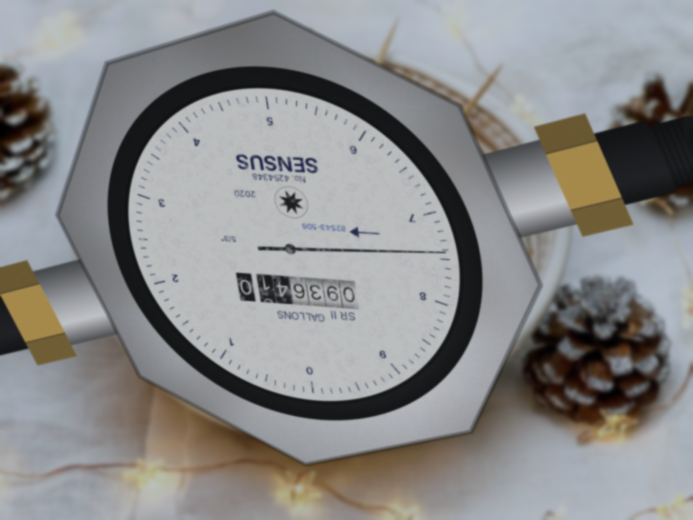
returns 936407.4gal
